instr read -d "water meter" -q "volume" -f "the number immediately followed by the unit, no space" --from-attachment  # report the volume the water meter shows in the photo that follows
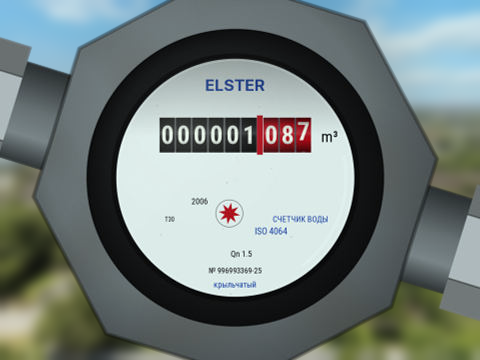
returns 1.087m³
